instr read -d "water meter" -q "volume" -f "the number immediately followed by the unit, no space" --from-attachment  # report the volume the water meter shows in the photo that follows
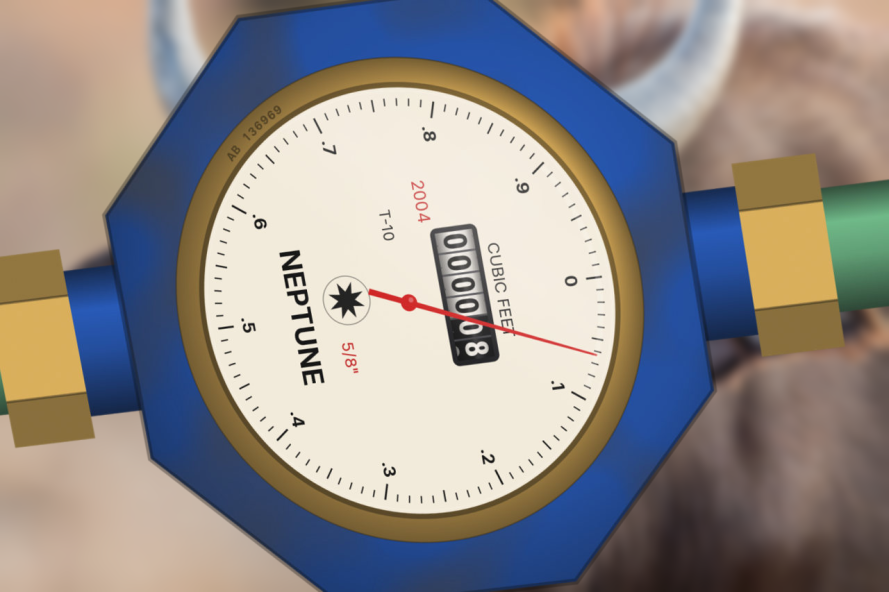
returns 8.06ft³
